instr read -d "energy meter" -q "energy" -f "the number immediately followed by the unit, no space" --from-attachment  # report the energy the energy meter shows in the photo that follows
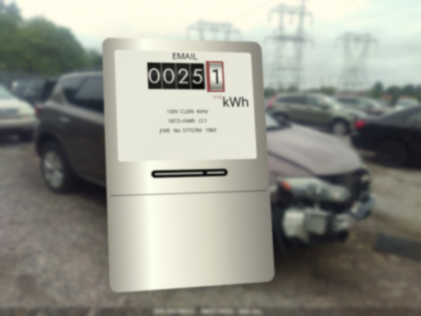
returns 25.1kWh
